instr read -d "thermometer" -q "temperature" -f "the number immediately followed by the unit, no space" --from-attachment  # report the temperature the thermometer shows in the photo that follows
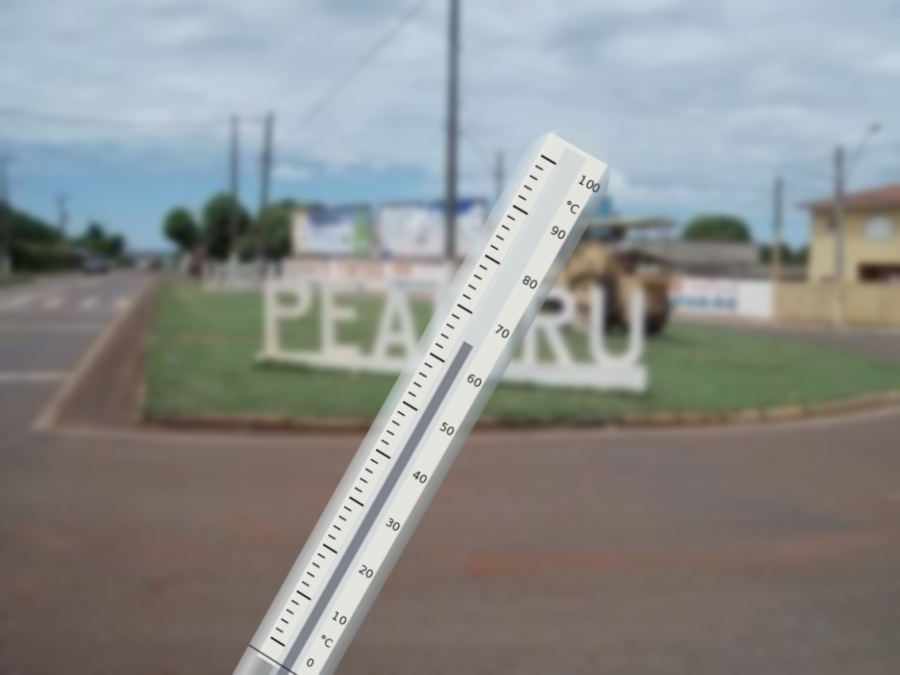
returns 65°C
